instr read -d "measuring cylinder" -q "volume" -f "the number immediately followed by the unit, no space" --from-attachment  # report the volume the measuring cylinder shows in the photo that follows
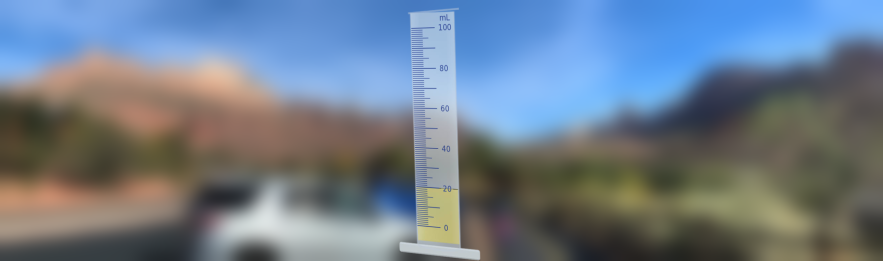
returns 20mL
